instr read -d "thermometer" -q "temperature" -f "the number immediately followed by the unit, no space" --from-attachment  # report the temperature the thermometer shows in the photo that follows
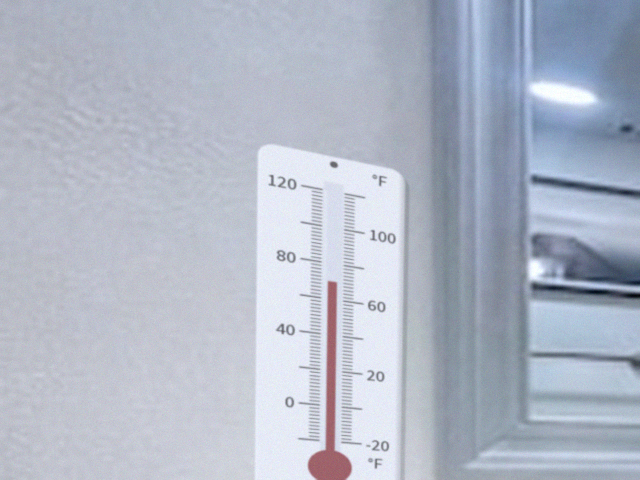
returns 70°F
